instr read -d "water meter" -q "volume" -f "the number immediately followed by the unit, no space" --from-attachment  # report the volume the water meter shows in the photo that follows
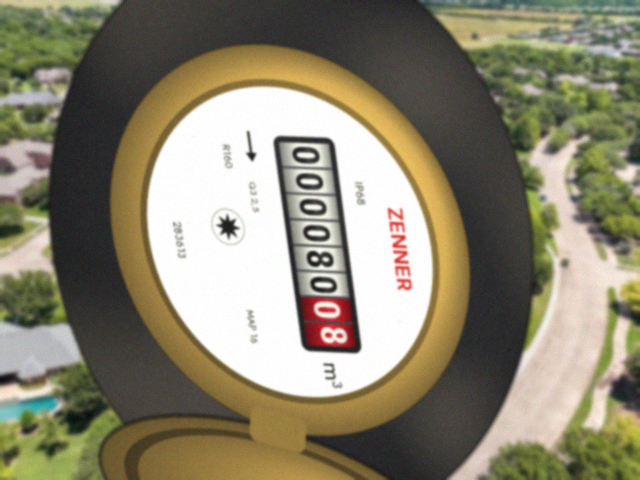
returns 80.08m³
